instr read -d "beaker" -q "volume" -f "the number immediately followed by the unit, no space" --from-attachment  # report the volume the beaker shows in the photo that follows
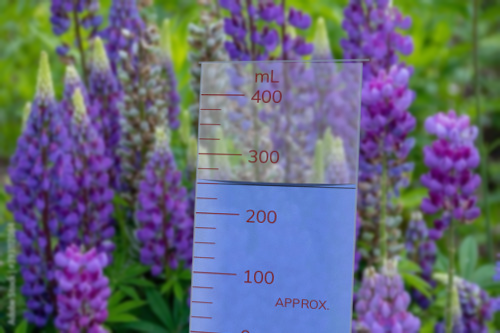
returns 250mL
